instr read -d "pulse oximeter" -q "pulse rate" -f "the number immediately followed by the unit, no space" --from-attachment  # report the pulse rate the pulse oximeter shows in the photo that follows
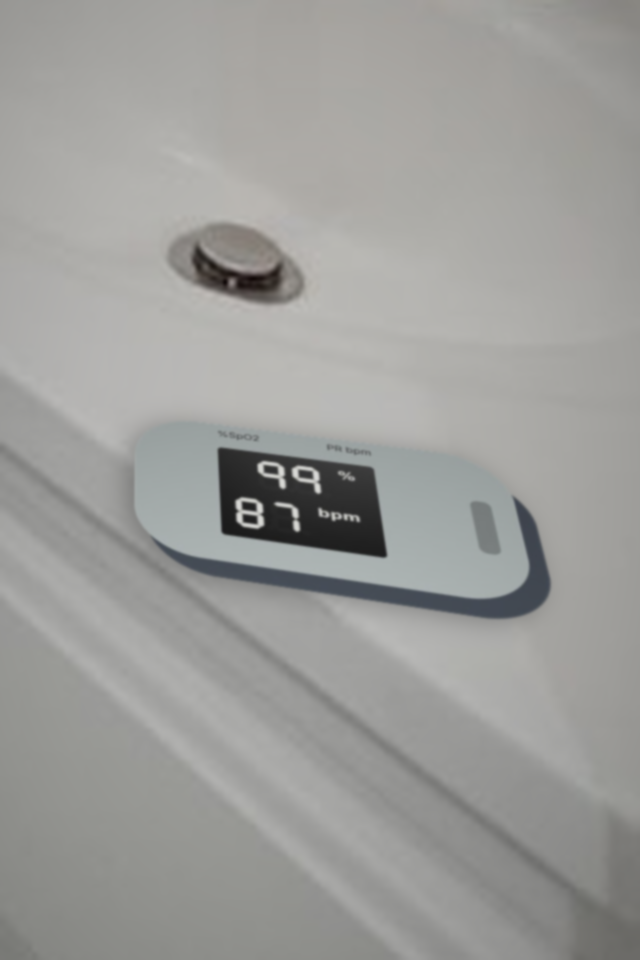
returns 87bpm
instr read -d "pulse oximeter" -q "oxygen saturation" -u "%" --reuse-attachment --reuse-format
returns 99%
